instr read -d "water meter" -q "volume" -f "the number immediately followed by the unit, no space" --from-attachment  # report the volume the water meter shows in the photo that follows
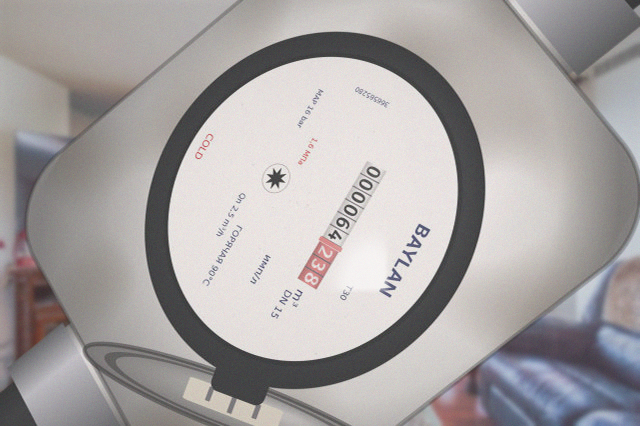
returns 64.238m³
